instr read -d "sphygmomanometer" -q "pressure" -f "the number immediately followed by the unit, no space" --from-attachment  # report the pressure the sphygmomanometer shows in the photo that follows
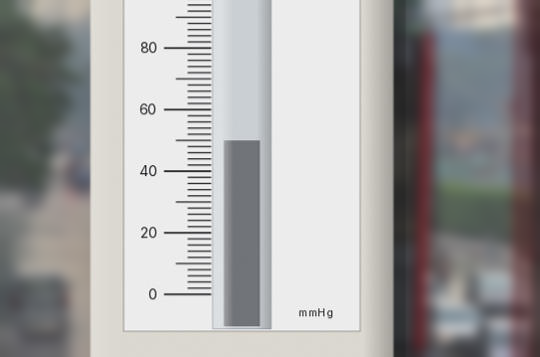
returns 50mmHg
